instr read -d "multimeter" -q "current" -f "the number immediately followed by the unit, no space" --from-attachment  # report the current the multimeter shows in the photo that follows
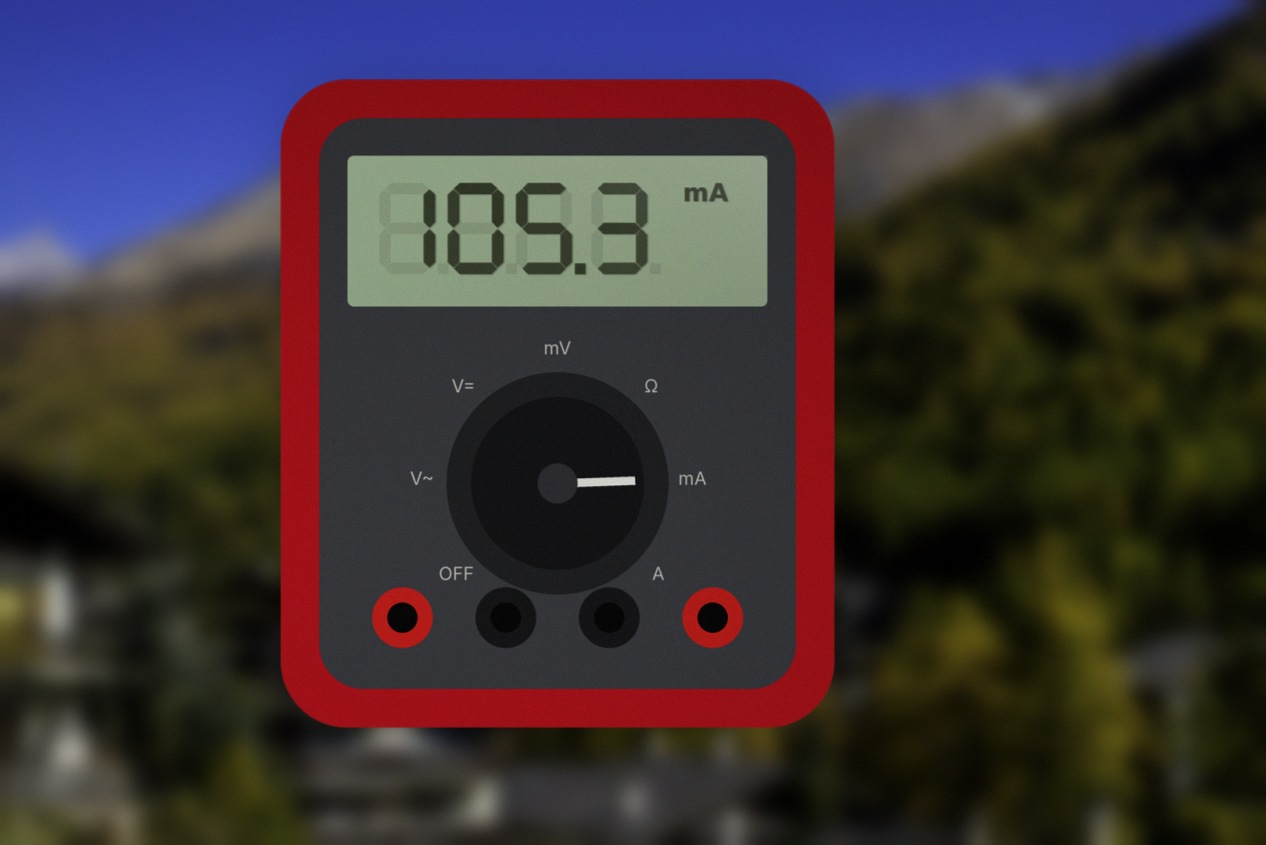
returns 105.3mA
